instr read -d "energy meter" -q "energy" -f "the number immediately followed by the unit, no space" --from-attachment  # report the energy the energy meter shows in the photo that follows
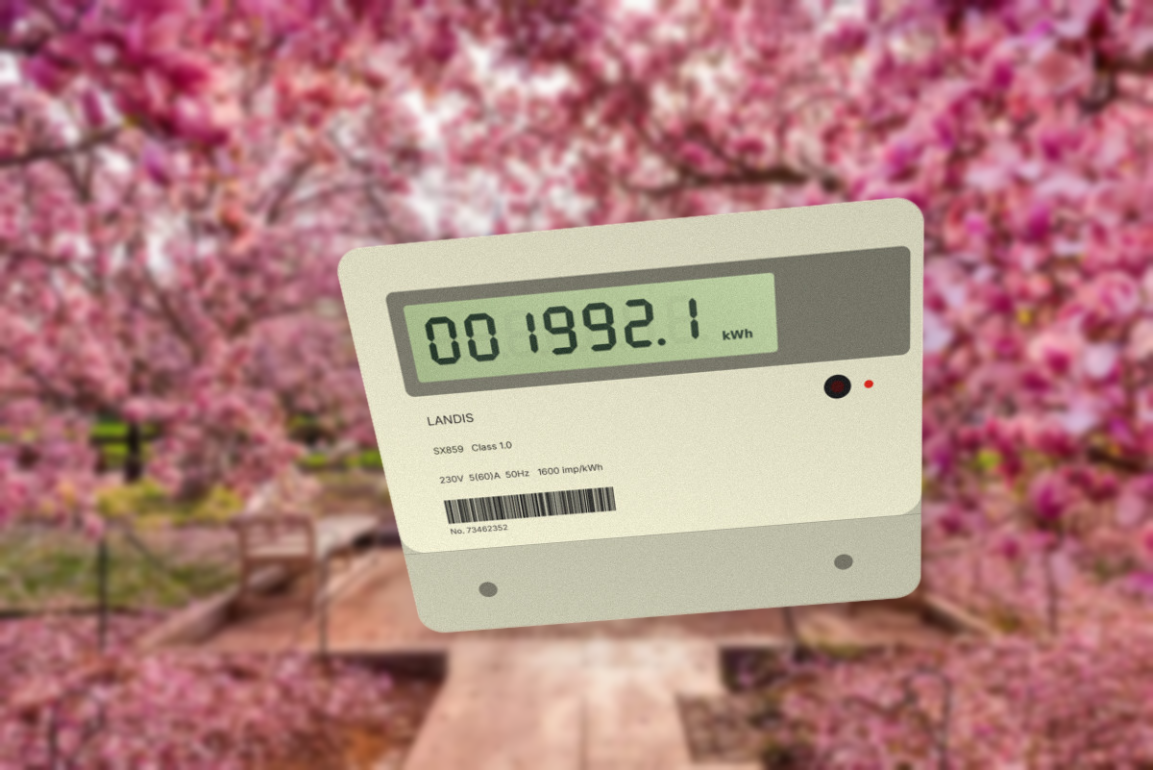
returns 1992.1kWh
